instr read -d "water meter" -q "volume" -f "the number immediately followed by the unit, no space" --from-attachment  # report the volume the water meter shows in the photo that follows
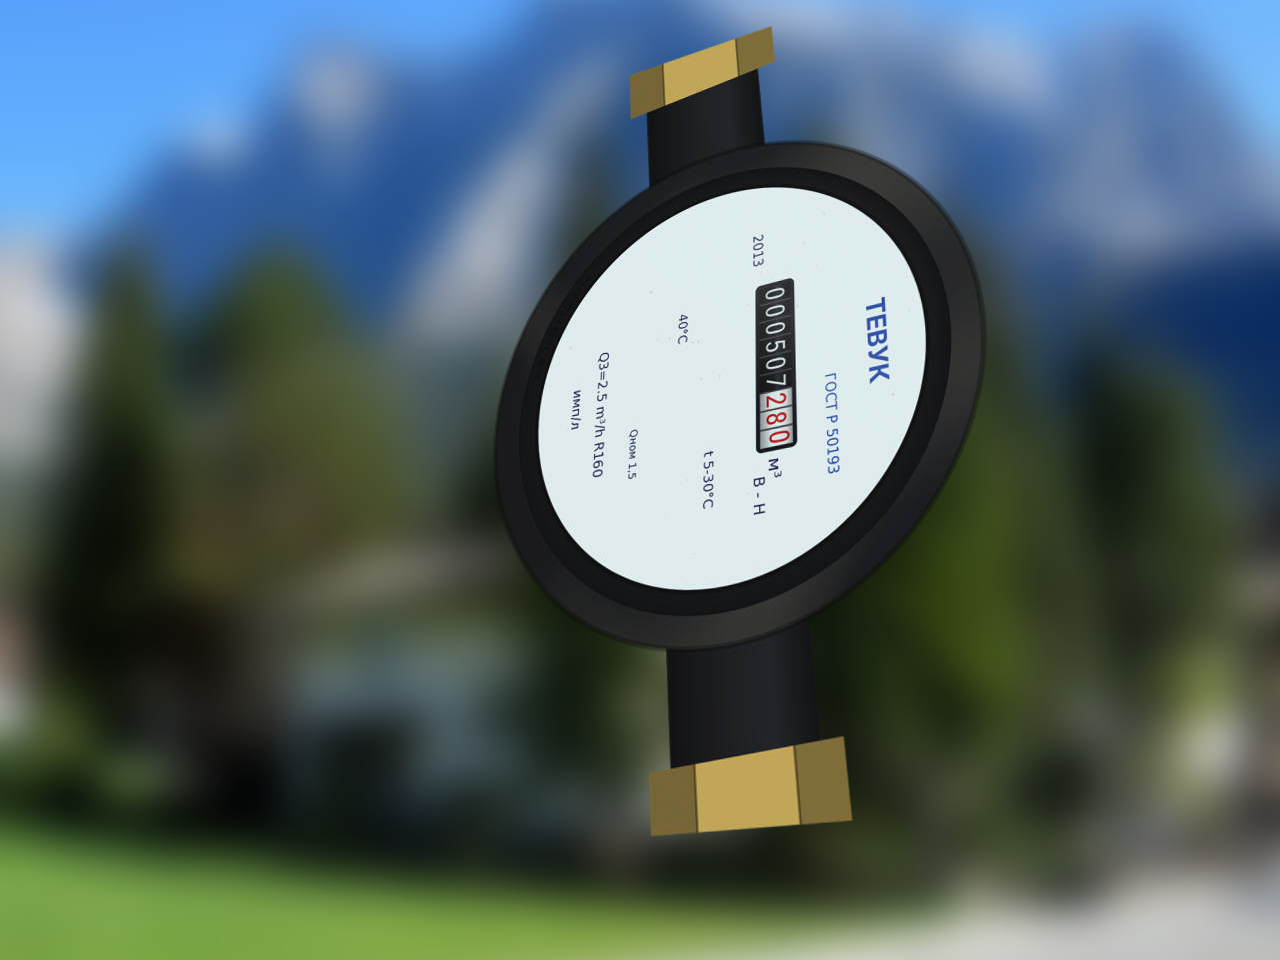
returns 507.280m³
